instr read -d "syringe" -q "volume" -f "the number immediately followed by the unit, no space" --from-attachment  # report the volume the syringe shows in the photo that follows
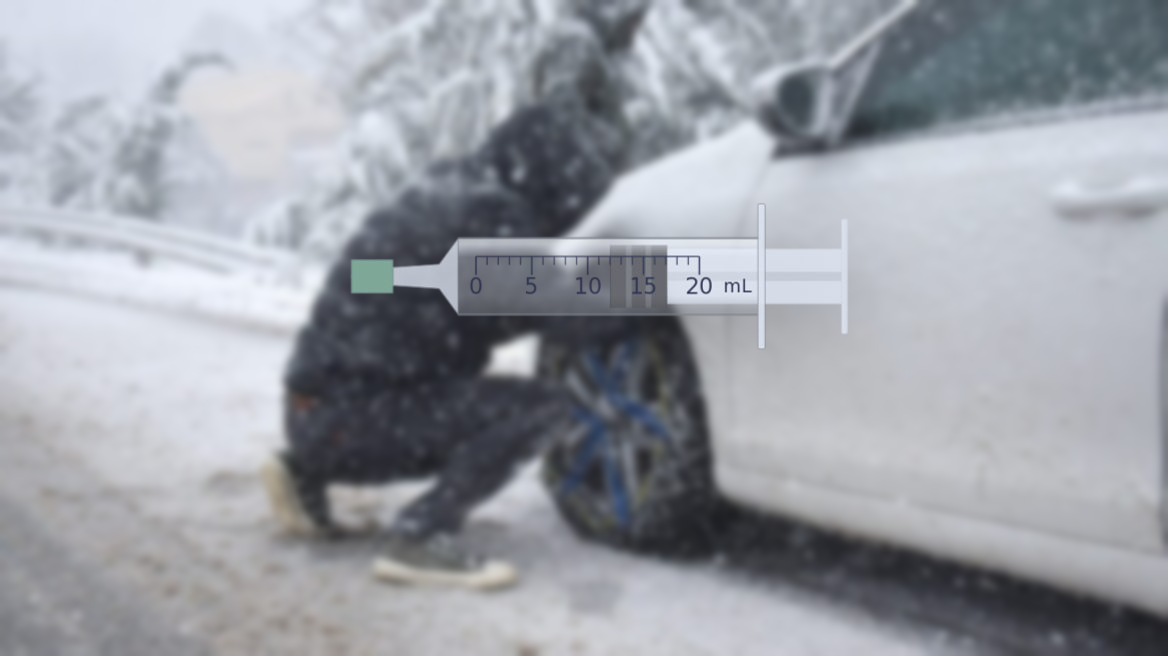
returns 12mL
